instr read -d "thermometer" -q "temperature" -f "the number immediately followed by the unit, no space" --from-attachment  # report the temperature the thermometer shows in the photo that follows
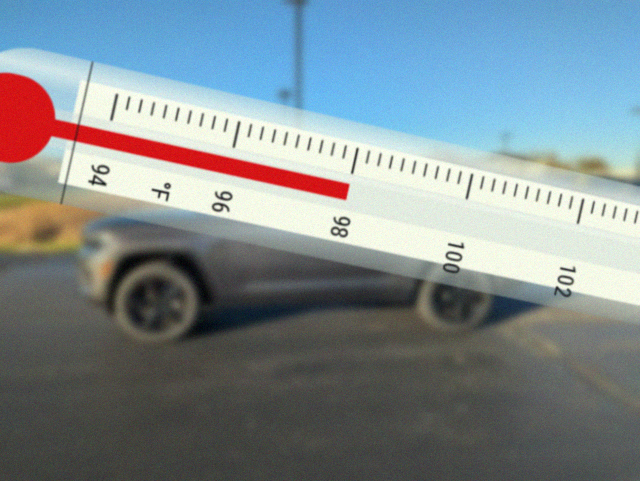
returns 98°F
